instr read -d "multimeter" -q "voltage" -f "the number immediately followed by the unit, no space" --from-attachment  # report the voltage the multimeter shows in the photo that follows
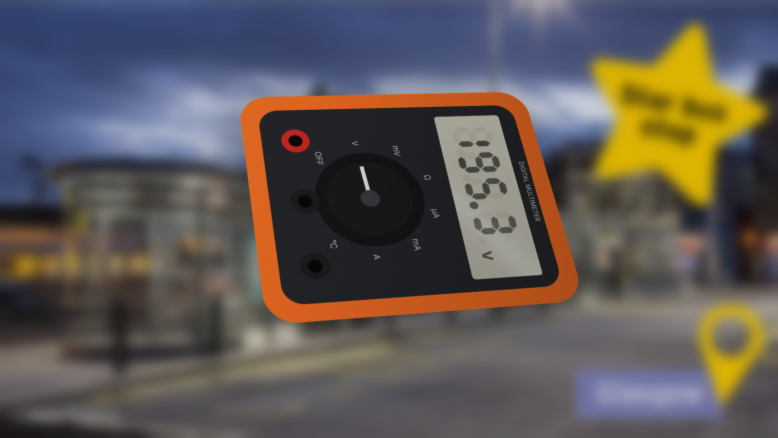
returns 195.3V
